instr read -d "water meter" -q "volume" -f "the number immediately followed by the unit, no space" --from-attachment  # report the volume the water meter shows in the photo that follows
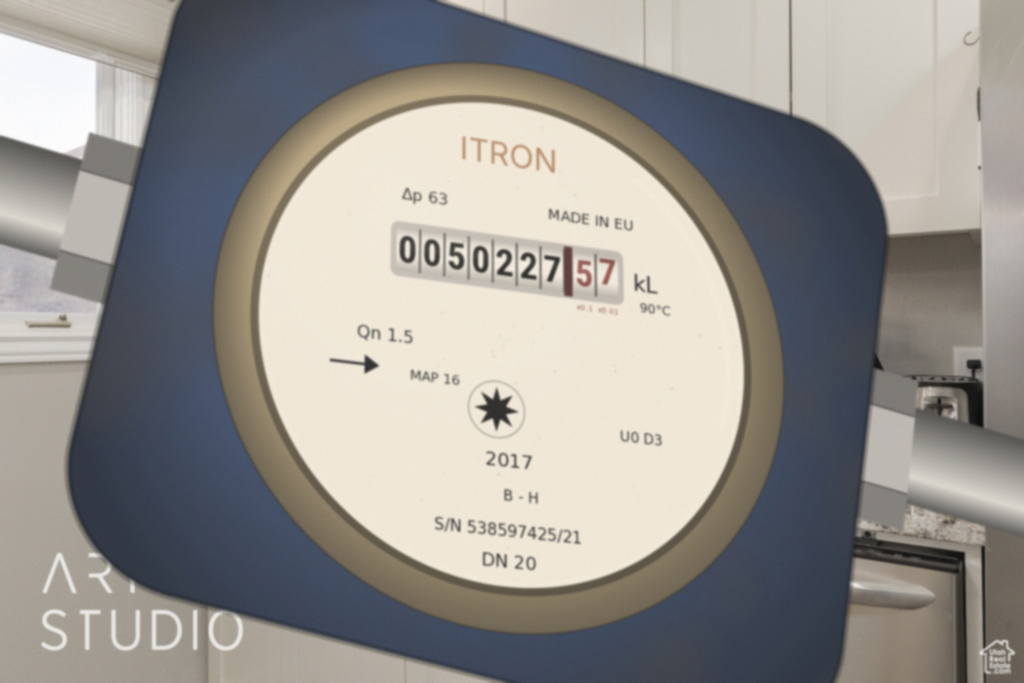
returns 50227.57kL
